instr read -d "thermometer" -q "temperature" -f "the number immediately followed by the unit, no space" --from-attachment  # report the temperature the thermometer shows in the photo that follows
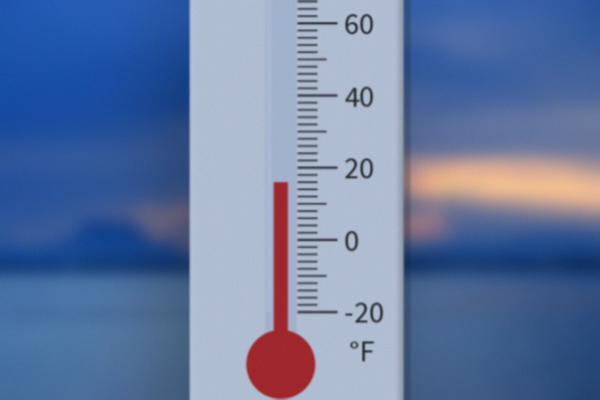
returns 16°F
